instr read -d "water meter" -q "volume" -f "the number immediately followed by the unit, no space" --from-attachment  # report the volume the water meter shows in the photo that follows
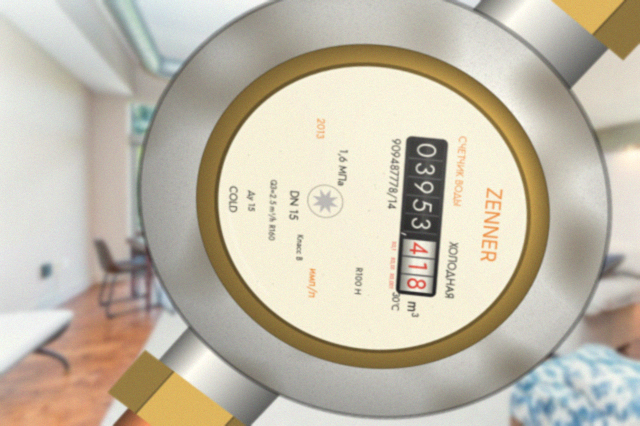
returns 3953.418m³
